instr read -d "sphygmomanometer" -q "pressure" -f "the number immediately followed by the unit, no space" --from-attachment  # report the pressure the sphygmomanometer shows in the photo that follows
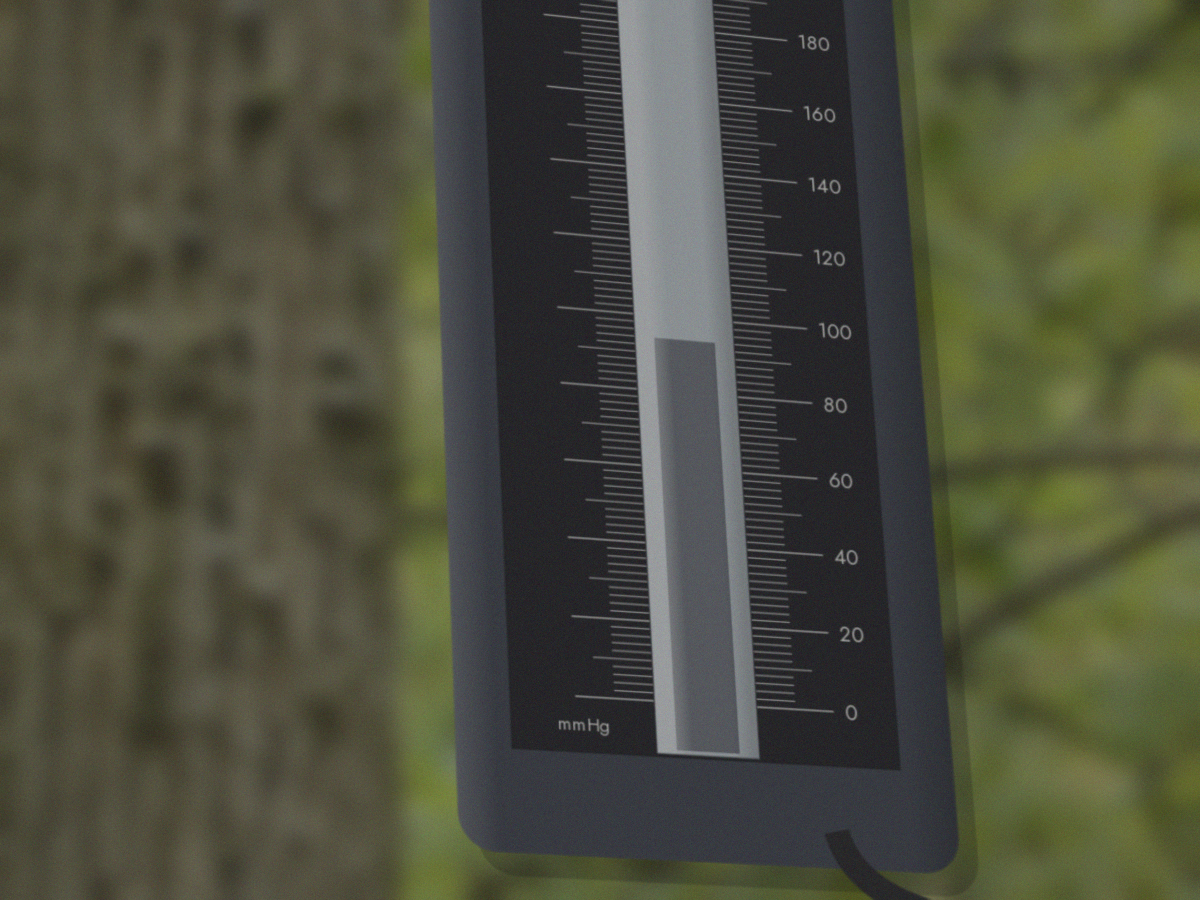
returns 94mmHg
